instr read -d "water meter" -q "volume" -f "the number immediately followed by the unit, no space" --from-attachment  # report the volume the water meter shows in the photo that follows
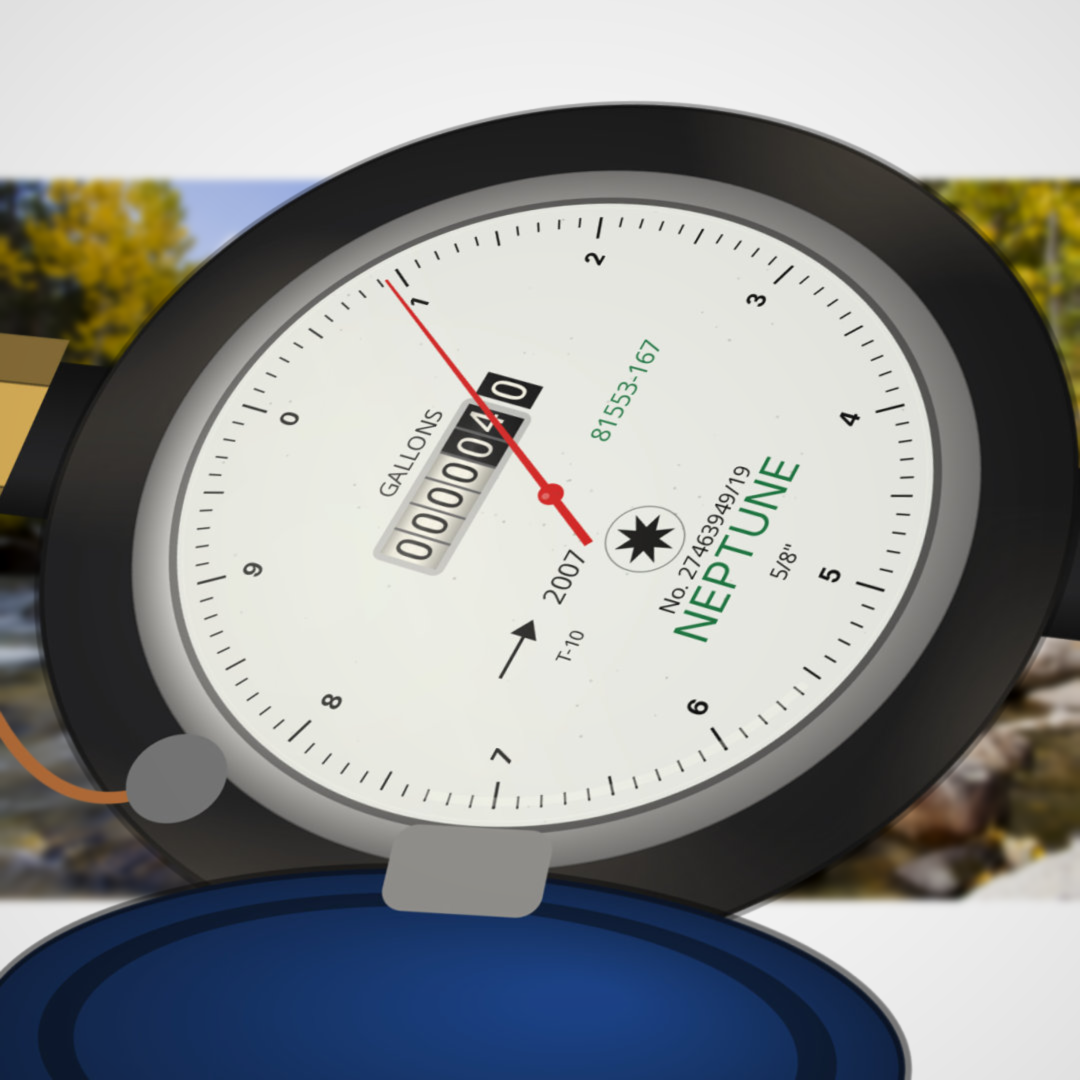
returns 40.9gal
